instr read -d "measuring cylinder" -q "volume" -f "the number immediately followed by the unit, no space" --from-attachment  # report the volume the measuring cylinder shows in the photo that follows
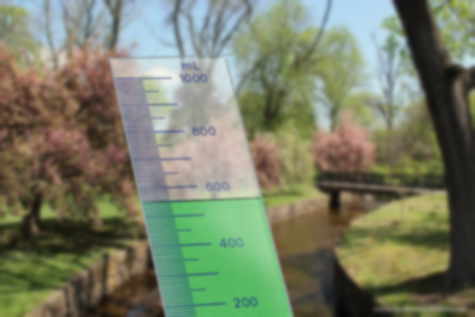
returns 550mL
